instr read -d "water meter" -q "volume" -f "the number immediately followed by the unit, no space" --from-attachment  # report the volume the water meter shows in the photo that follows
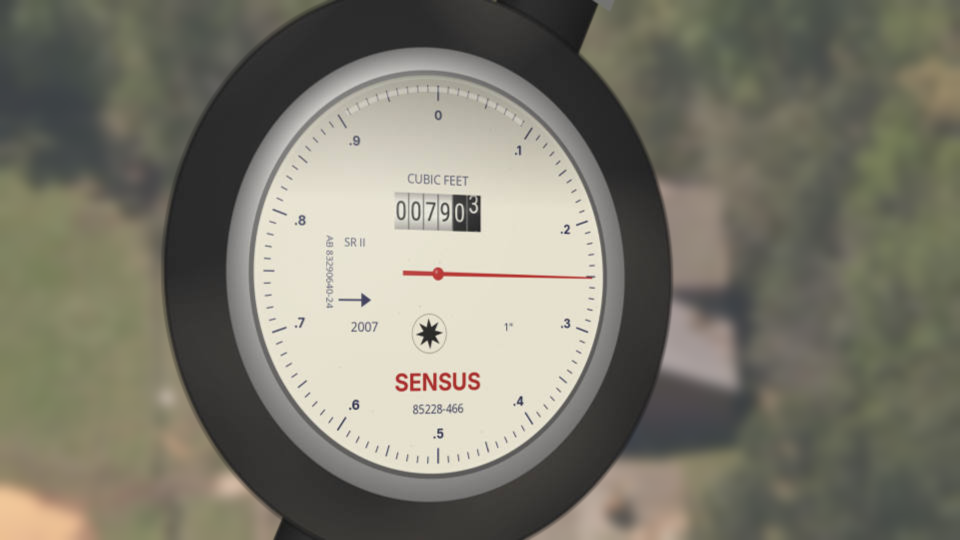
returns 7903.25ft³
